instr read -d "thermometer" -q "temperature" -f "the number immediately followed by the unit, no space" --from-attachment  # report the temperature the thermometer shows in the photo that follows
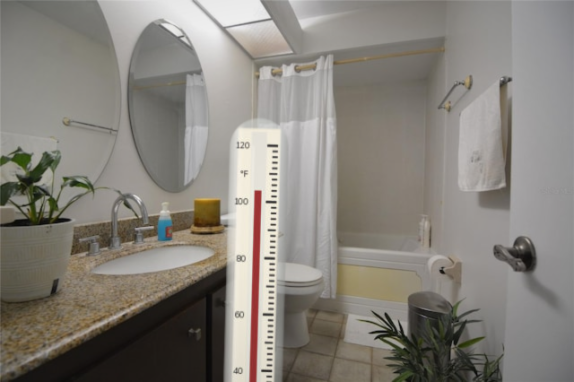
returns 104°F
